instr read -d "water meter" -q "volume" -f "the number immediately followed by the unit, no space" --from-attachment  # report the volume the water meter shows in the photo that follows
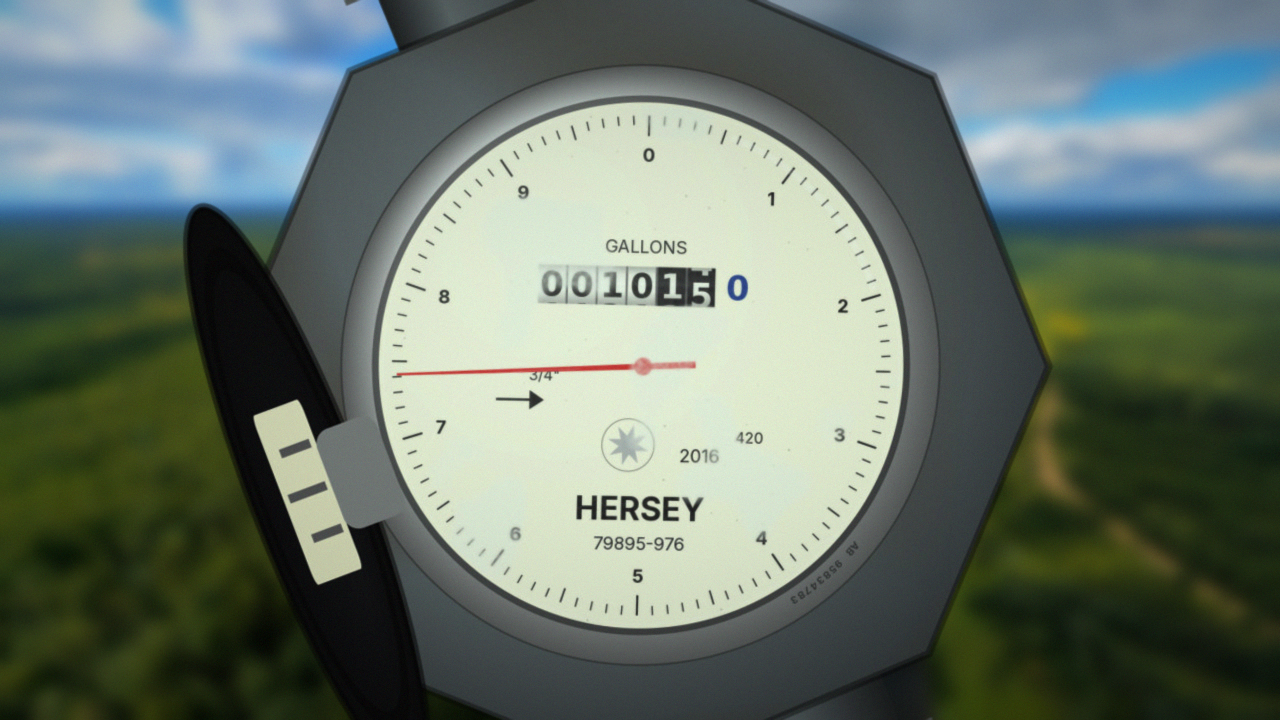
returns 10147.4gal
